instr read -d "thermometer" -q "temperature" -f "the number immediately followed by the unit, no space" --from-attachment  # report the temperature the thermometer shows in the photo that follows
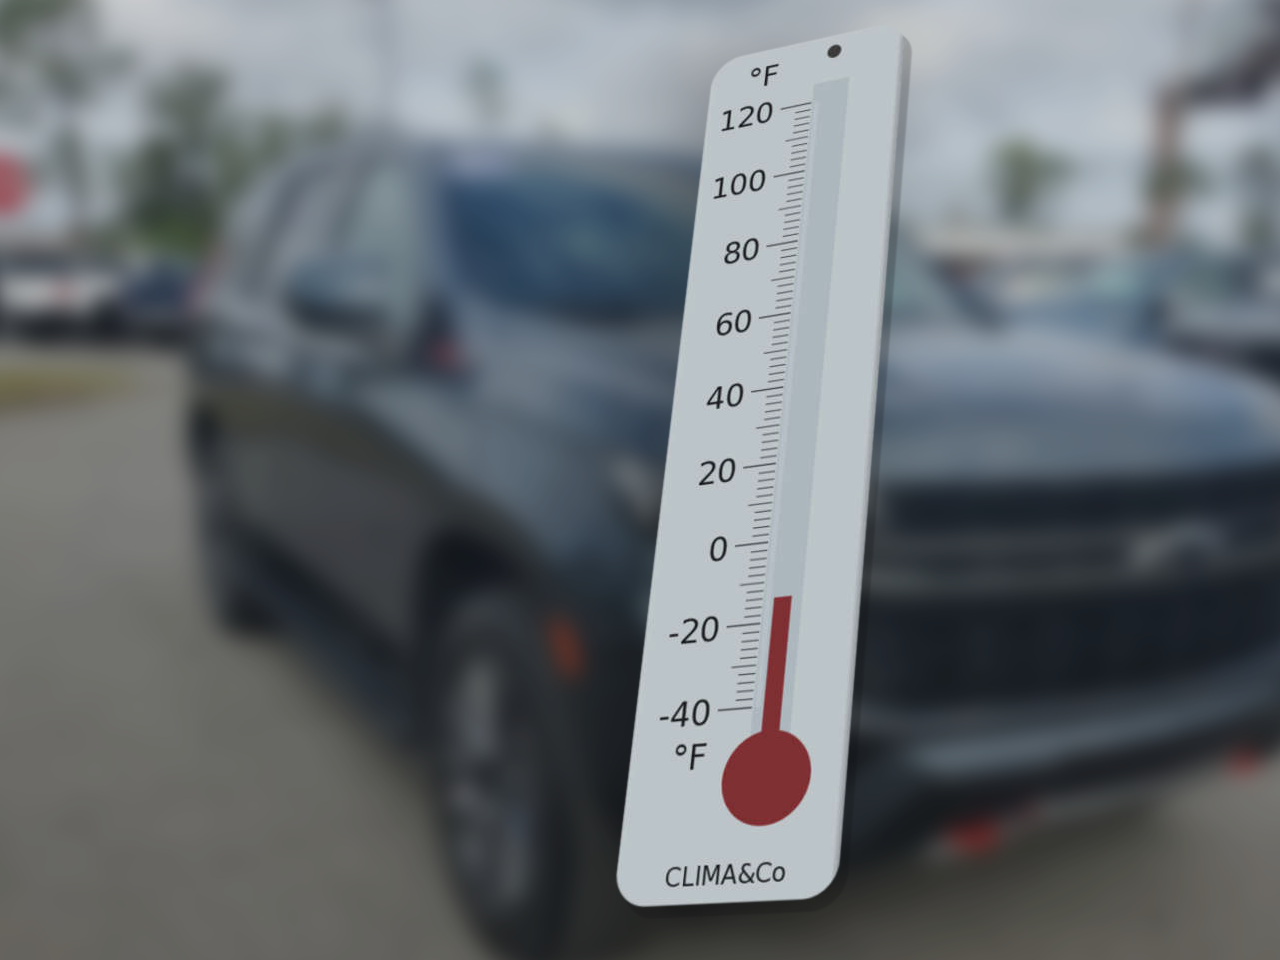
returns -14°F
